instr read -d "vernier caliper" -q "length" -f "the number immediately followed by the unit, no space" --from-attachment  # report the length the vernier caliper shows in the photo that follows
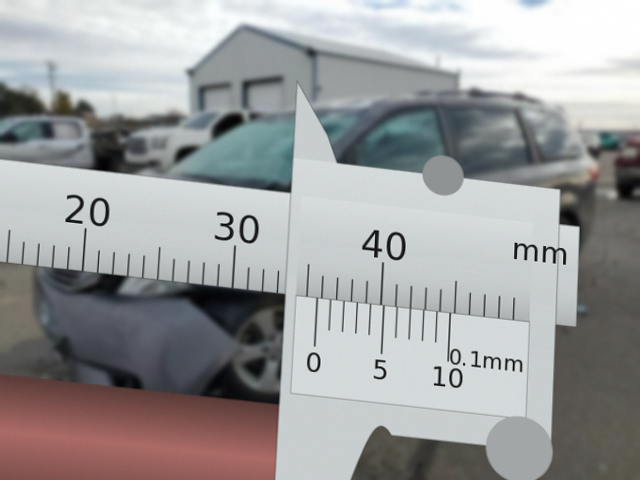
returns 35.7mm
